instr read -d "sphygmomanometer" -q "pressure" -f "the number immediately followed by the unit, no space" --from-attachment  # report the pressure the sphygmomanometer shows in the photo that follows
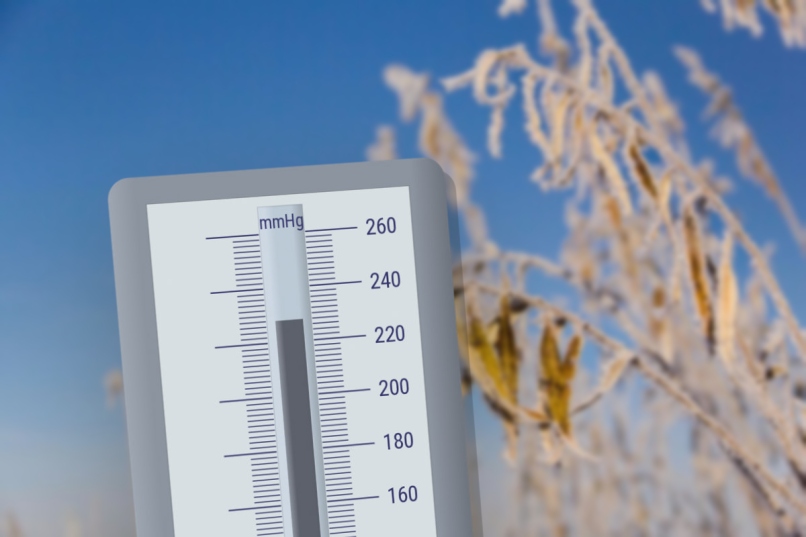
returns 228mmHg
